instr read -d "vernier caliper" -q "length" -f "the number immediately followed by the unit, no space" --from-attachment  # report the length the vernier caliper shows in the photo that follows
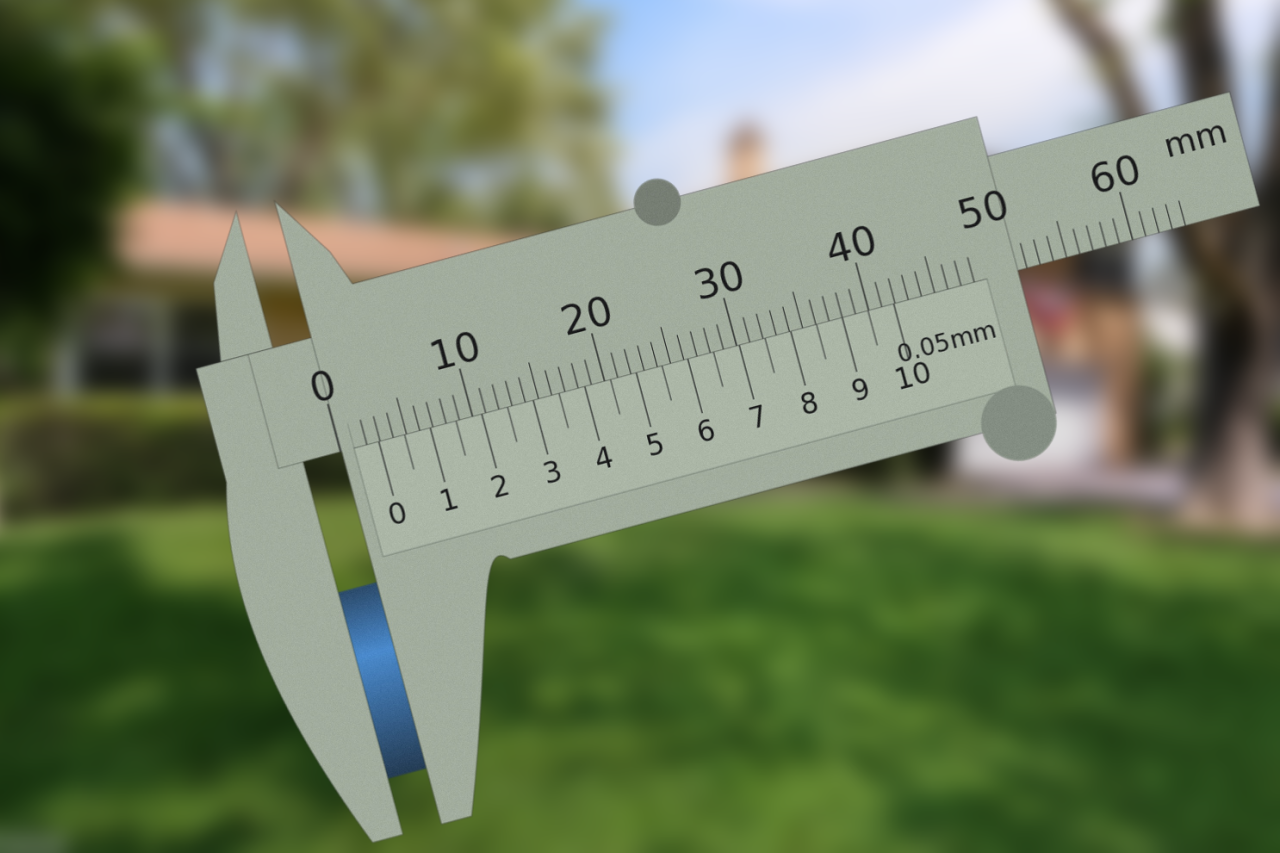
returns 2.9mm
